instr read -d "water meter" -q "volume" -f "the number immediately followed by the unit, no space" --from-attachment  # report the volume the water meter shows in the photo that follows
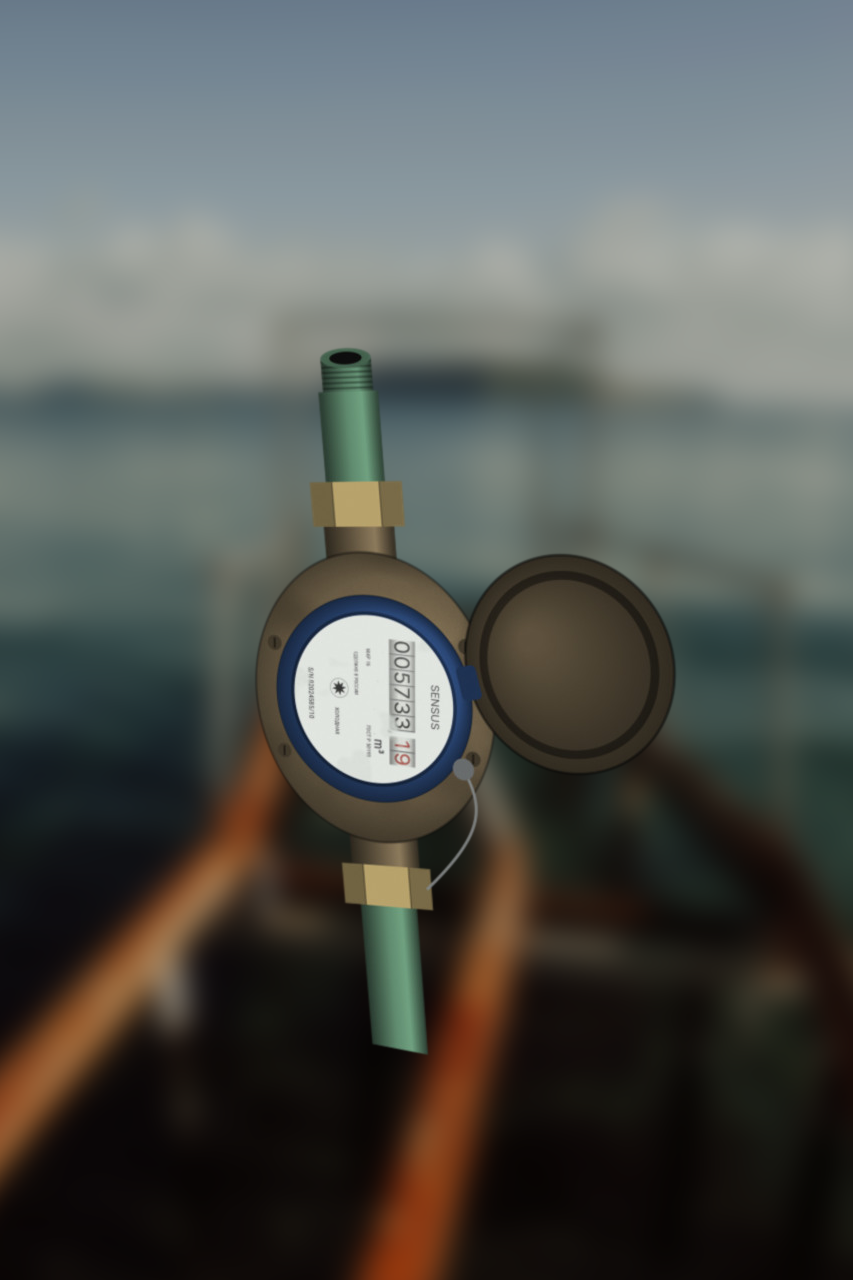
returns 5733.19m³
